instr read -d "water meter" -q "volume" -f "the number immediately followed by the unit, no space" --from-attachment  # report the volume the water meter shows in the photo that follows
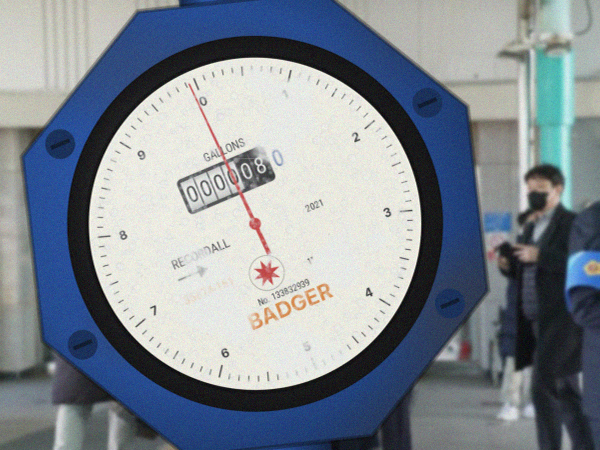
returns 79.9gal
